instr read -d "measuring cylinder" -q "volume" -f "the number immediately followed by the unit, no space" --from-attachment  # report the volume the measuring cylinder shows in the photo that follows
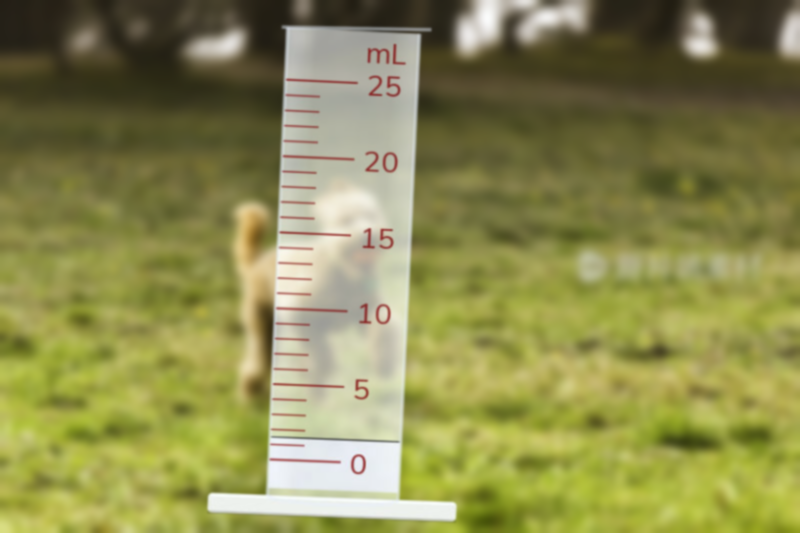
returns 1.5mL
